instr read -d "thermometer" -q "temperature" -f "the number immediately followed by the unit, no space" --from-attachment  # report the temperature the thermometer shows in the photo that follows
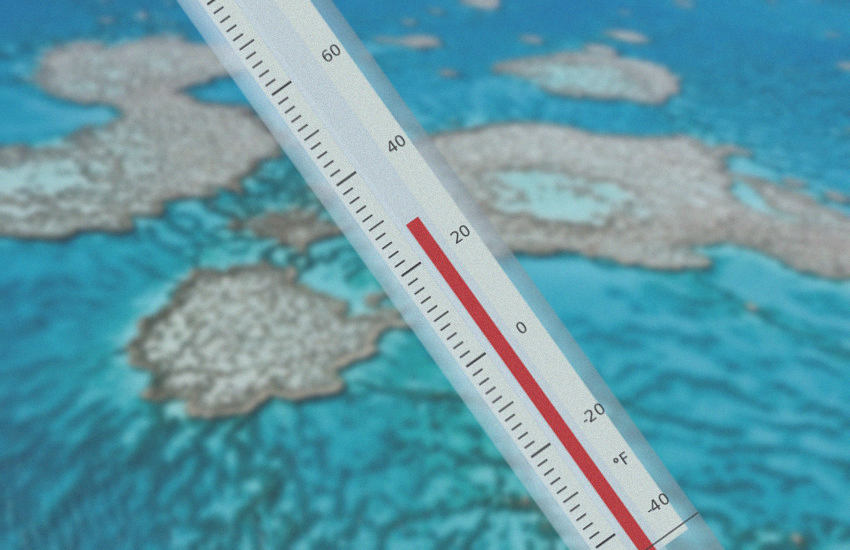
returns 27°F
